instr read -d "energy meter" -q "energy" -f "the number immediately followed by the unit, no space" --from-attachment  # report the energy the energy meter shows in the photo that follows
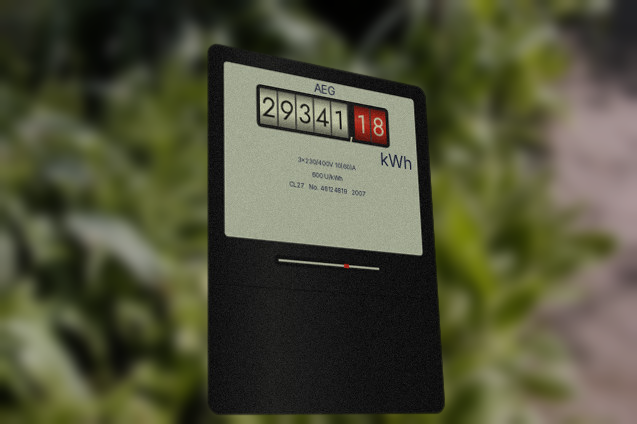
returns 29341.18kWh
